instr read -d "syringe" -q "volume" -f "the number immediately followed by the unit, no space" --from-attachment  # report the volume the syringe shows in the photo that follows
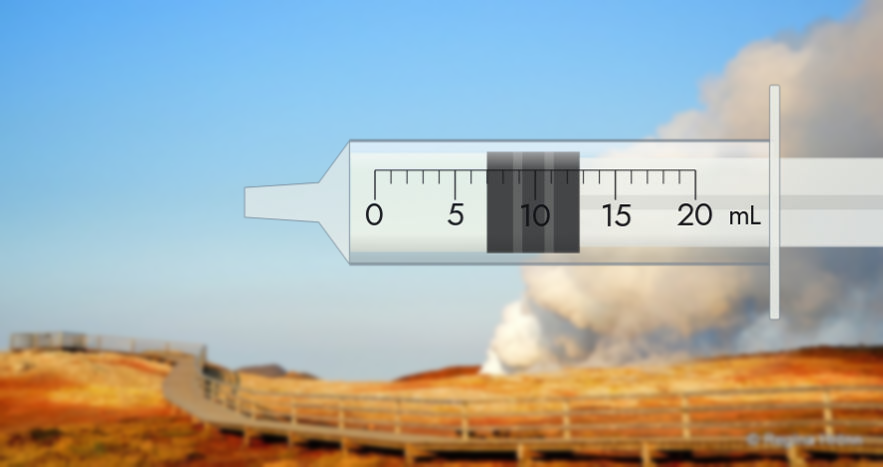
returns 7mL
